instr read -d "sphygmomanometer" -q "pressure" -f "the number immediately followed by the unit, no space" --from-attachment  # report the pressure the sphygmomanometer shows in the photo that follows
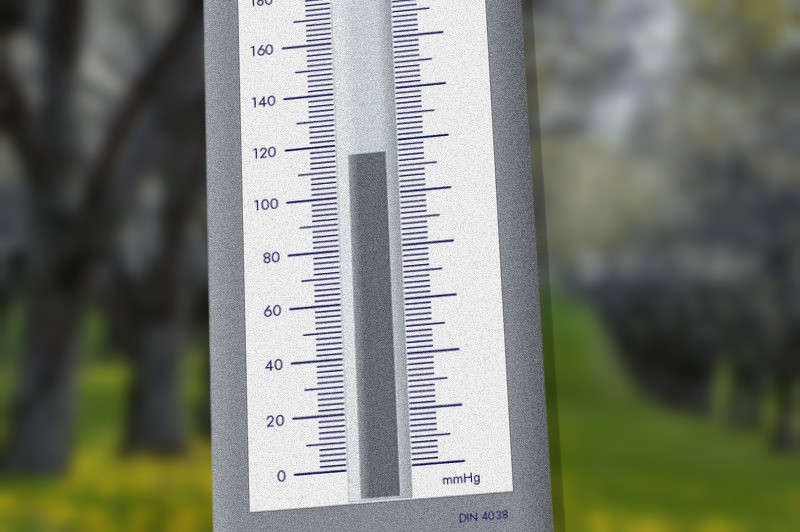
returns 116mmHg
